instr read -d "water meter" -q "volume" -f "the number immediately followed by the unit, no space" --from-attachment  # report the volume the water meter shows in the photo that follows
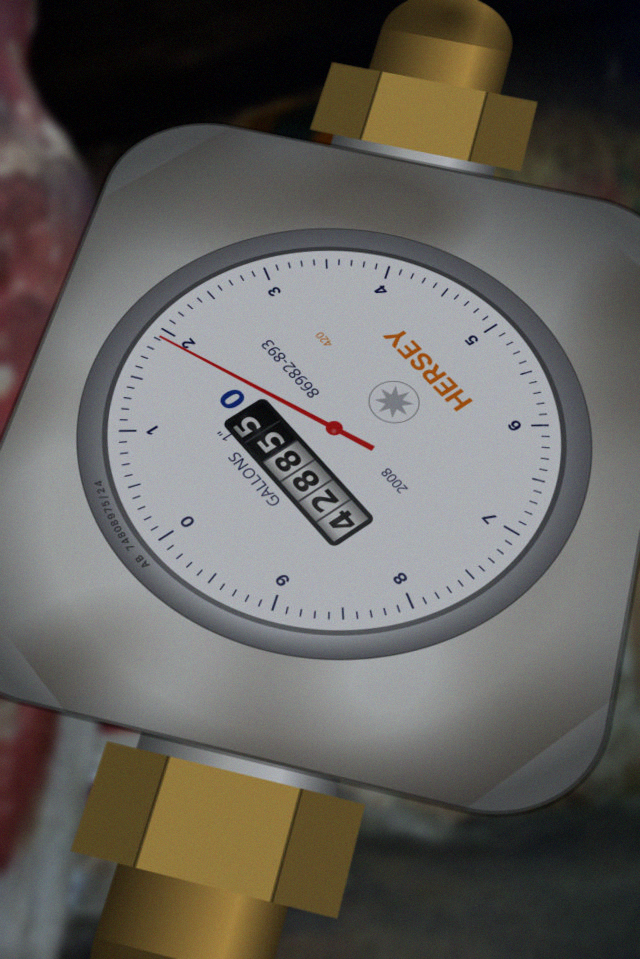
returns 4288551.9gal
